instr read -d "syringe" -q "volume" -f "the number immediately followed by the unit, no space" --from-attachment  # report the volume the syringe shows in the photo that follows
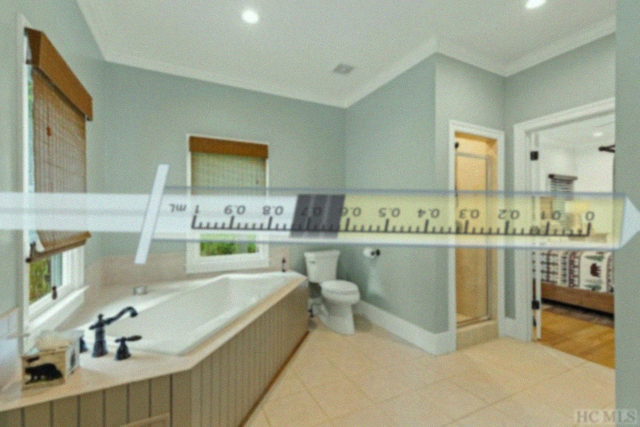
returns 0.62mL
